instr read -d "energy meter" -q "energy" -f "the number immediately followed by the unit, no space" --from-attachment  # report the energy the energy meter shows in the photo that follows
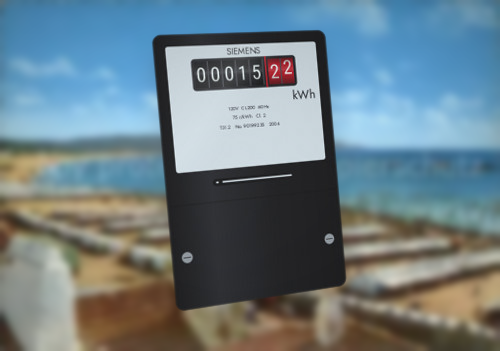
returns 15.22kWh
